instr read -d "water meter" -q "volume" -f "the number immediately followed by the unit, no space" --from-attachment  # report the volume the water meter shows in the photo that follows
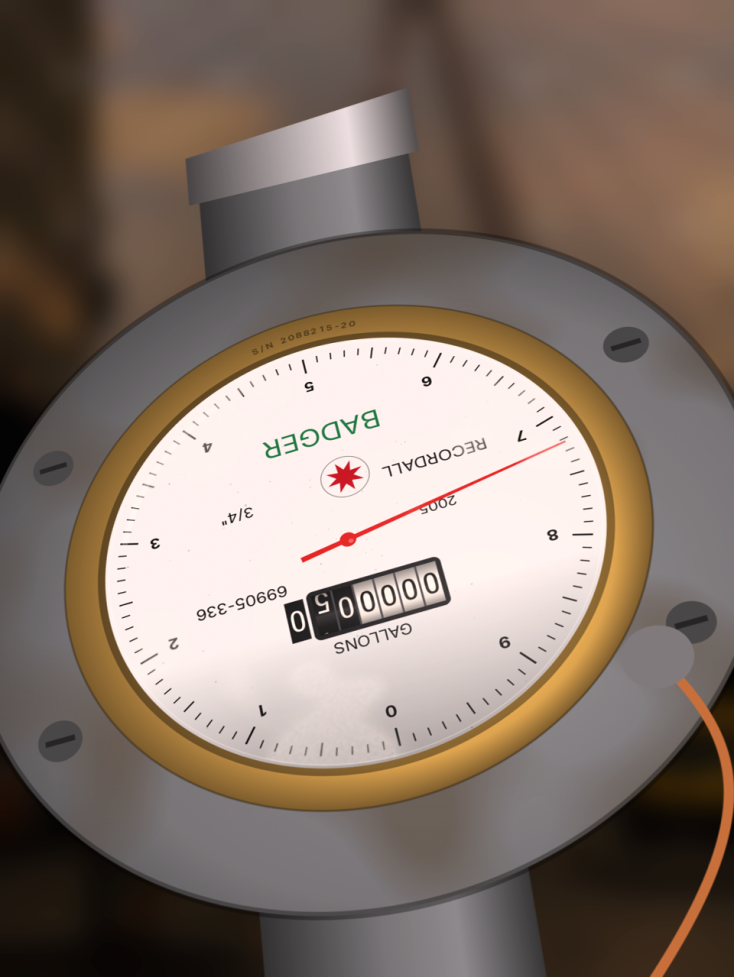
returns 47.2gal
